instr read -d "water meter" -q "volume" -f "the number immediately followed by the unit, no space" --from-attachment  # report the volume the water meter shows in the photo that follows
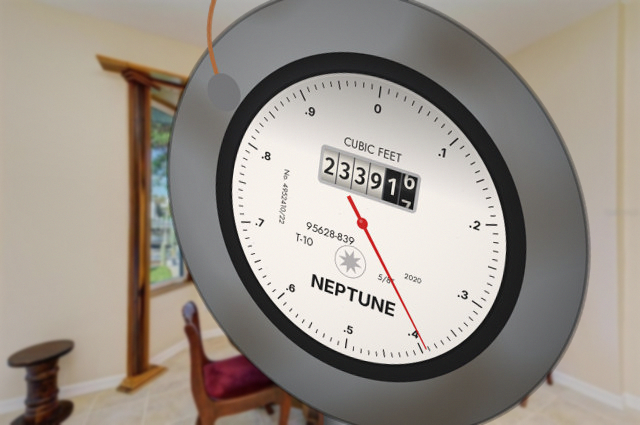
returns 233916.39ft³
